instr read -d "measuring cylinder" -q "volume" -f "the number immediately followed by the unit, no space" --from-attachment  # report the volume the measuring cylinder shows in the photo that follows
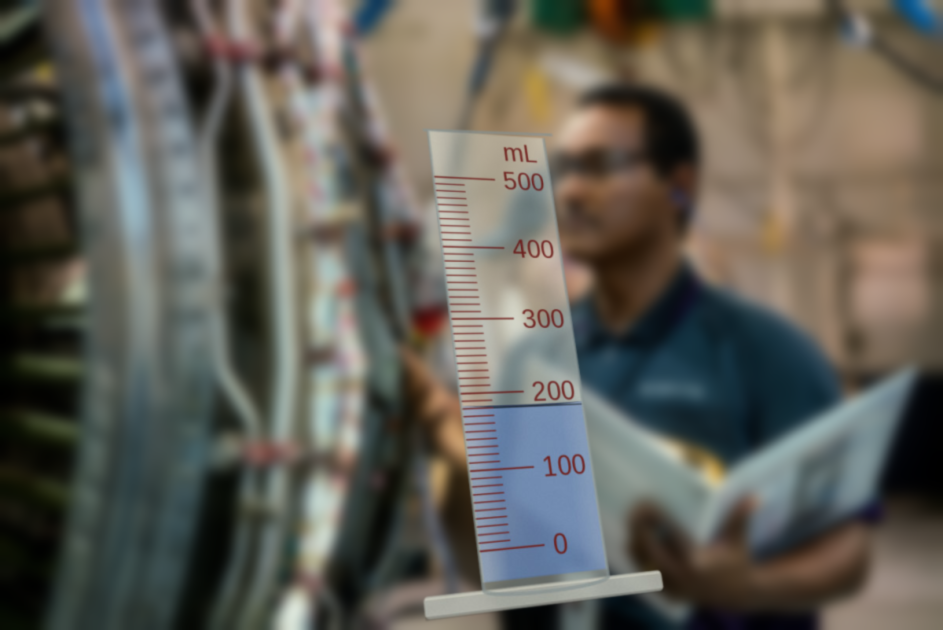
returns 180mL
